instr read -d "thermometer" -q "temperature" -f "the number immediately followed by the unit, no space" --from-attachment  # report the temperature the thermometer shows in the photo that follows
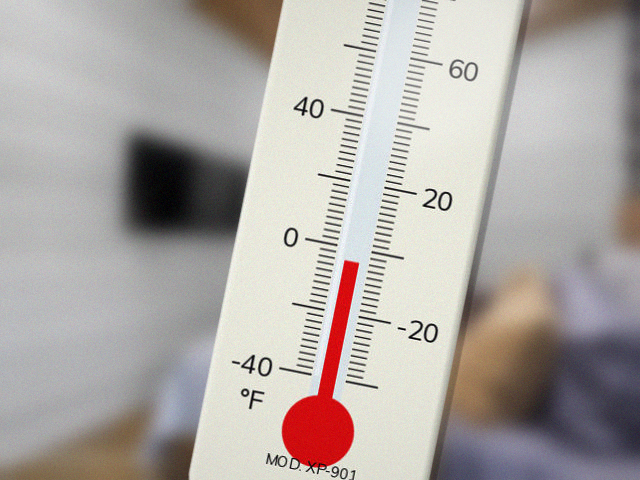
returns -4°F
